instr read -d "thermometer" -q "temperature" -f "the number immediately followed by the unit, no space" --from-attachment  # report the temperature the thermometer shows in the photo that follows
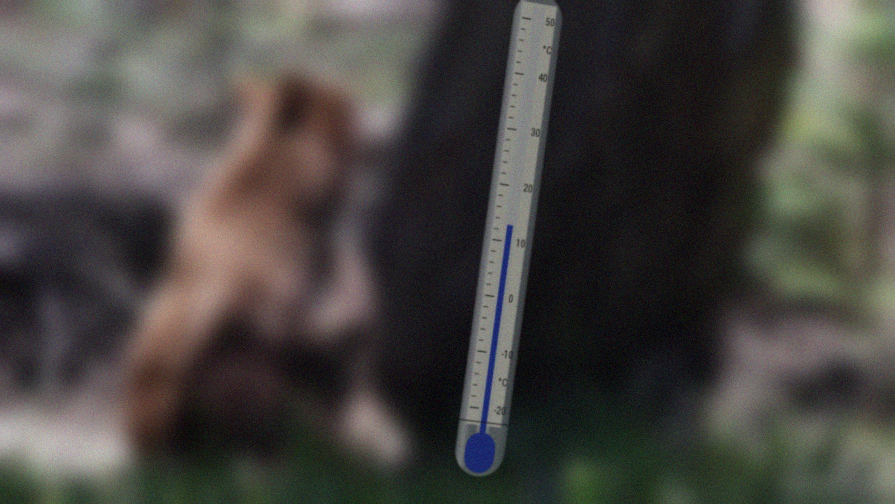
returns 13°C
